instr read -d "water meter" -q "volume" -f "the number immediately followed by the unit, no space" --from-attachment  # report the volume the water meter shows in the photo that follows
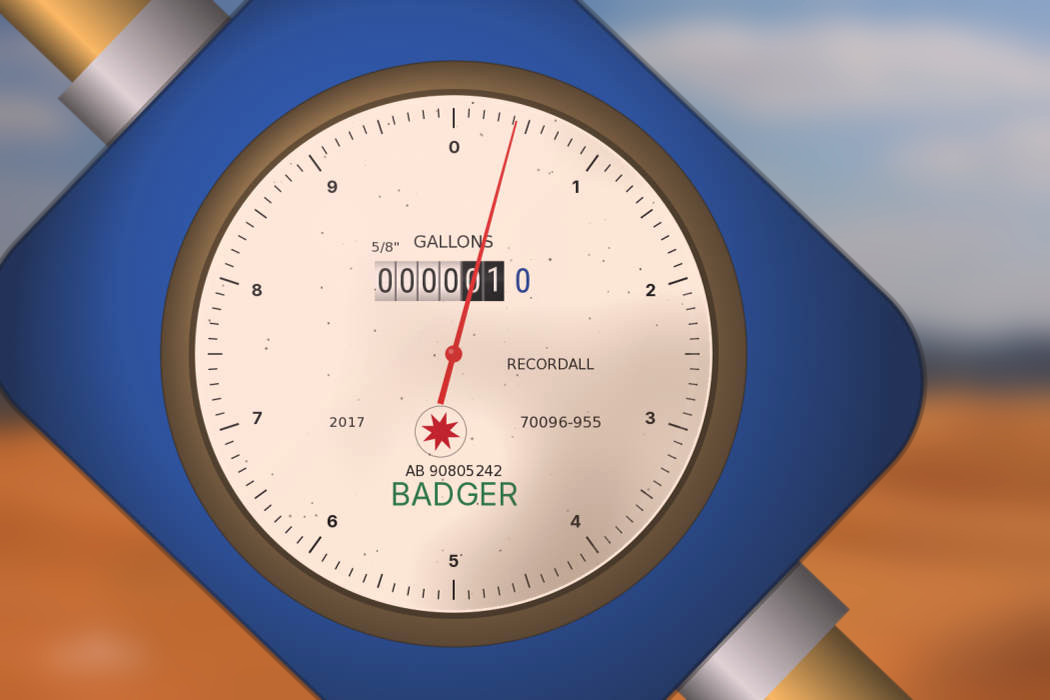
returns 10.4gal
